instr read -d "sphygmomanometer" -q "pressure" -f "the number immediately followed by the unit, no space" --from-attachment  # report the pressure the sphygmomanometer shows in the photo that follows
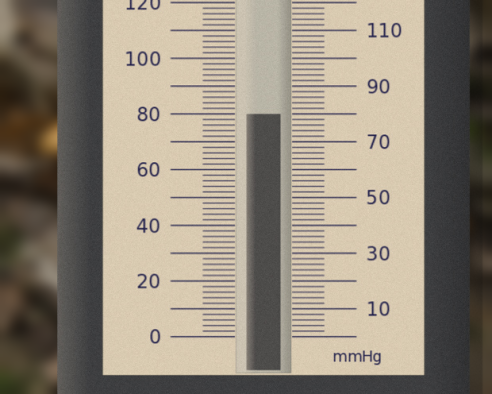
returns 80mmHg
